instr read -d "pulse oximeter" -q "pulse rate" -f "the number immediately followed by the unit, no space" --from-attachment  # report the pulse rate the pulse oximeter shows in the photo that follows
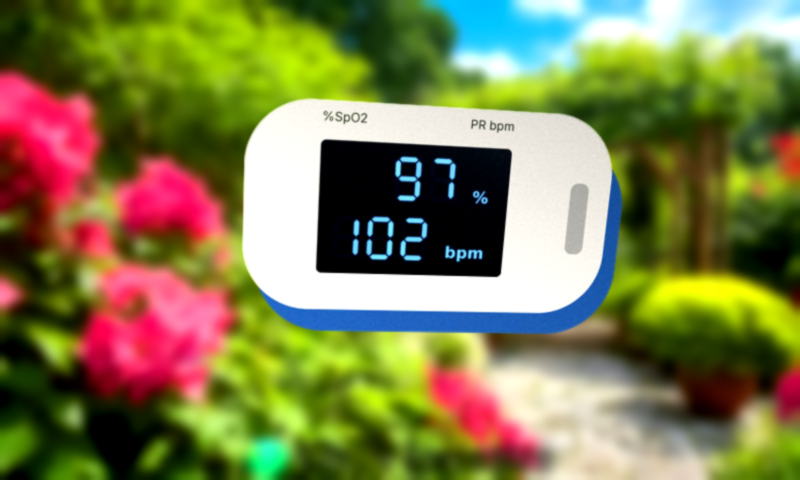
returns 102bpm
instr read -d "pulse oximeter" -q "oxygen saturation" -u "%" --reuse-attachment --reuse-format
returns 97%
